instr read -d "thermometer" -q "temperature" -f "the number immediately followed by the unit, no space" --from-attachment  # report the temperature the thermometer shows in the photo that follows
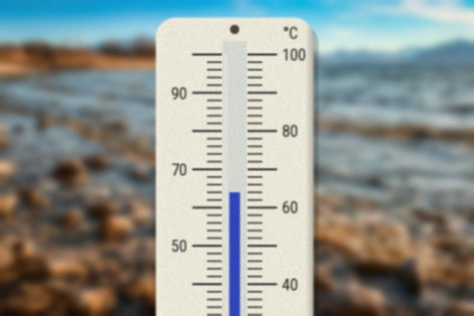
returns 64°C
